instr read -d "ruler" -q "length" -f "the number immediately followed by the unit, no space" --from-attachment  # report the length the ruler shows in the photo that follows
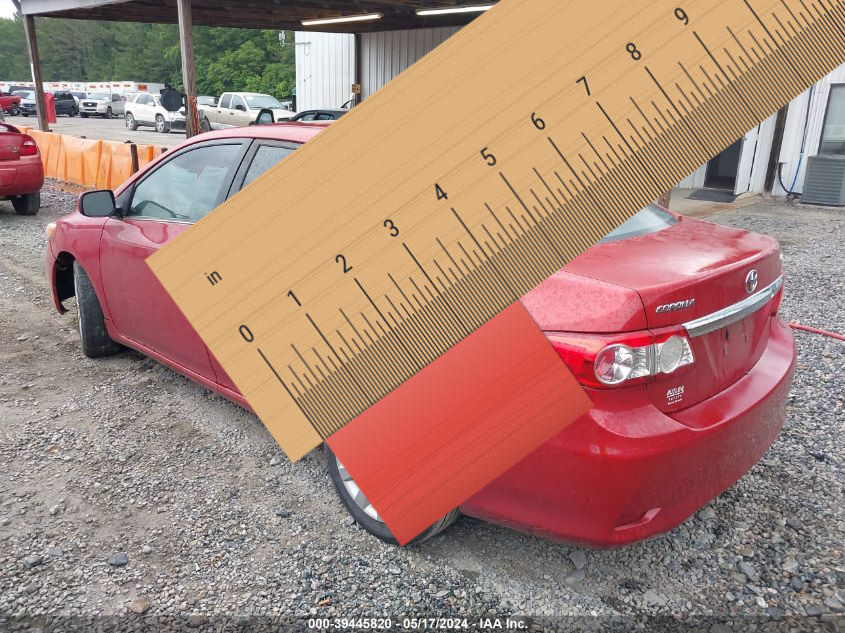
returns 4in
